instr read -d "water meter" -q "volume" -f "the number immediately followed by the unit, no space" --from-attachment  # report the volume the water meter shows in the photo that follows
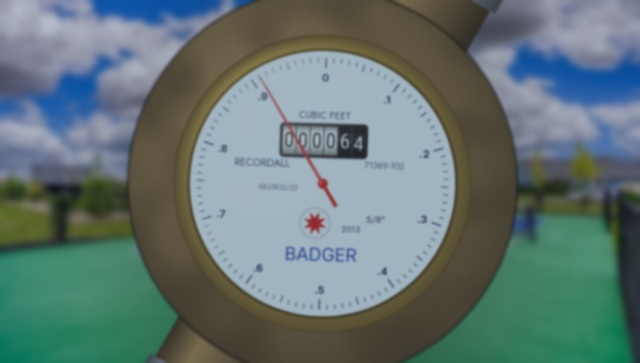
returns 63.91ft³
